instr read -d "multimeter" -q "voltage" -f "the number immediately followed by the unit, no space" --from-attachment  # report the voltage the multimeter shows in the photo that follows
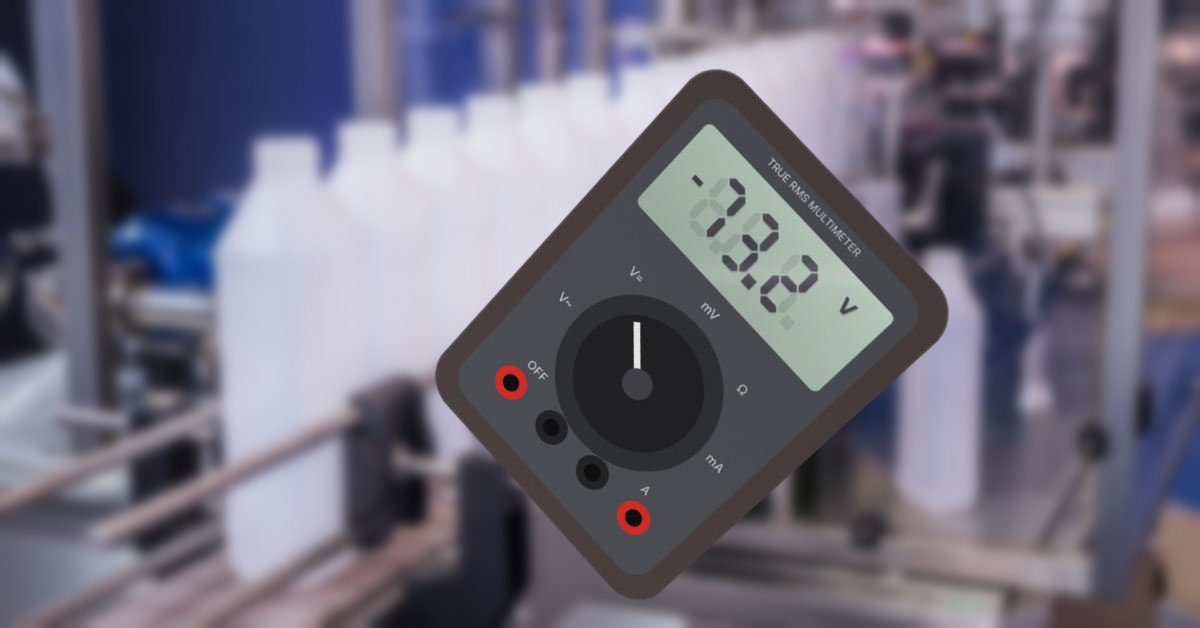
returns -73.2V
